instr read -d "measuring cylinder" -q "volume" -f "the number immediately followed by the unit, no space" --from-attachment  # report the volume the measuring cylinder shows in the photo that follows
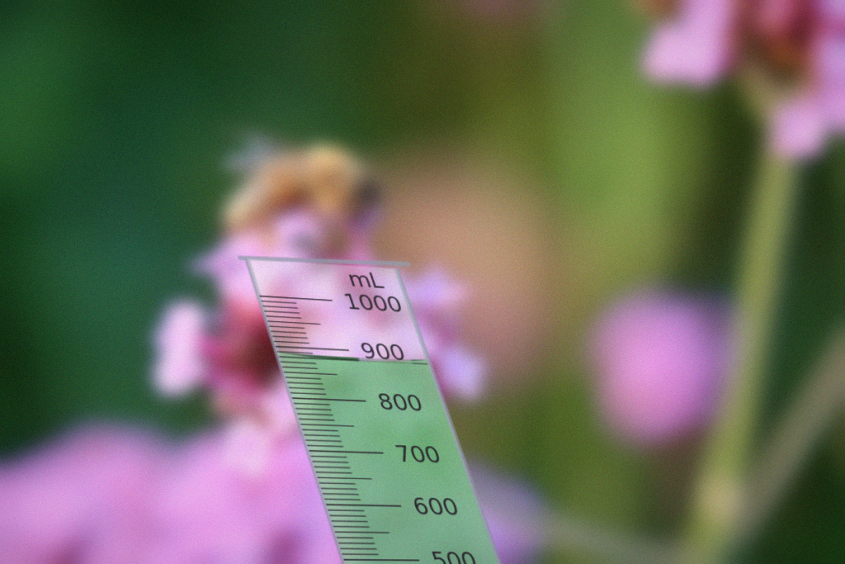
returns 880mL
